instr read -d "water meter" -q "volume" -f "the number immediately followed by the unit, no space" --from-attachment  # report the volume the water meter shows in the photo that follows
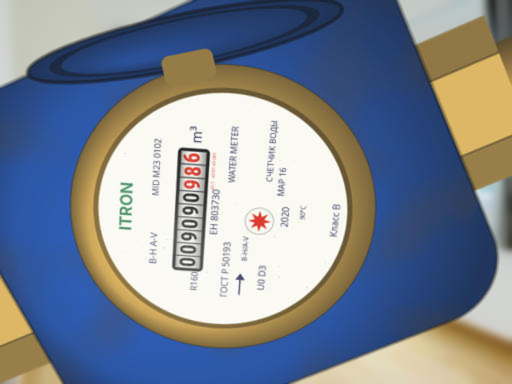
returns 9090.986m³
